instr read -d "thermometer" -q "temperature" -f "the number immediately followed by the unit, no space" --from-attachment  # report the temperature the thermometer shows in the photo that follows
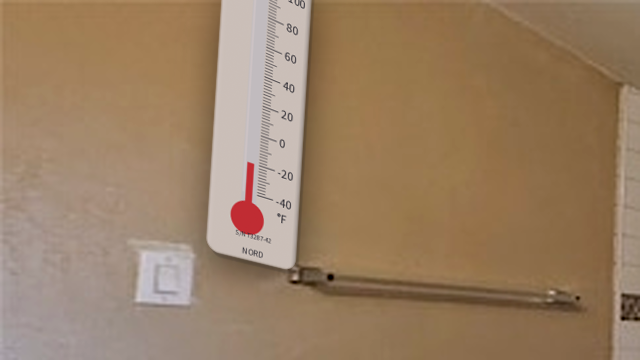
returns -20°F
